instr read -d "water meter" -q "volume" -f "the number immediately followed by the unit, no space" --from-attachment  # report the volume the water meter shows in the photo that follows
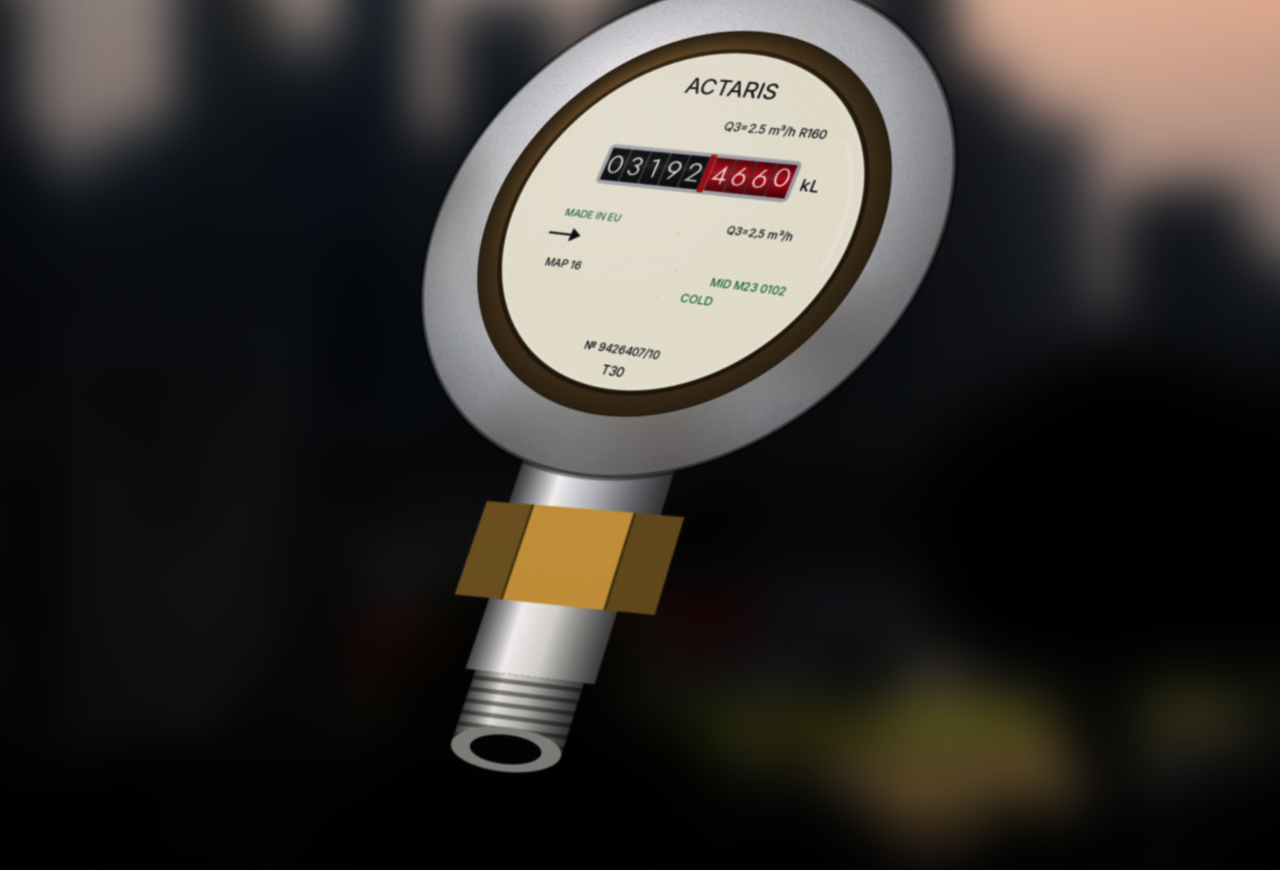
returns 3192.4660kL
